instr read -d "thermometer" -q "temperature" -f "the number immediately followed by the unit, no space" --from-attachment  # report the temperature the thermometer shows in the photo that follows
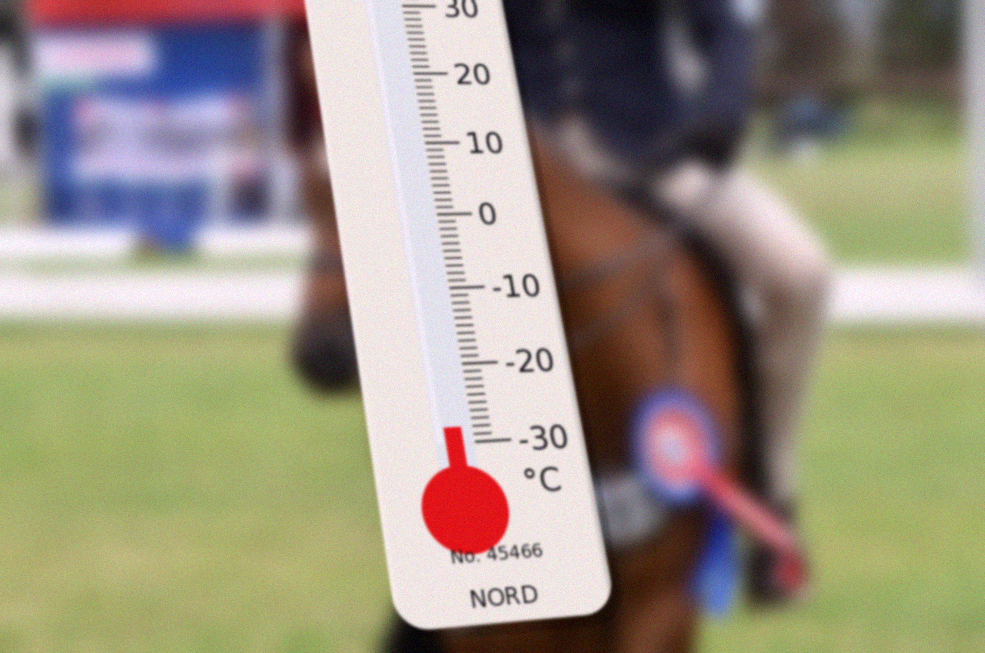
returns -28°C
